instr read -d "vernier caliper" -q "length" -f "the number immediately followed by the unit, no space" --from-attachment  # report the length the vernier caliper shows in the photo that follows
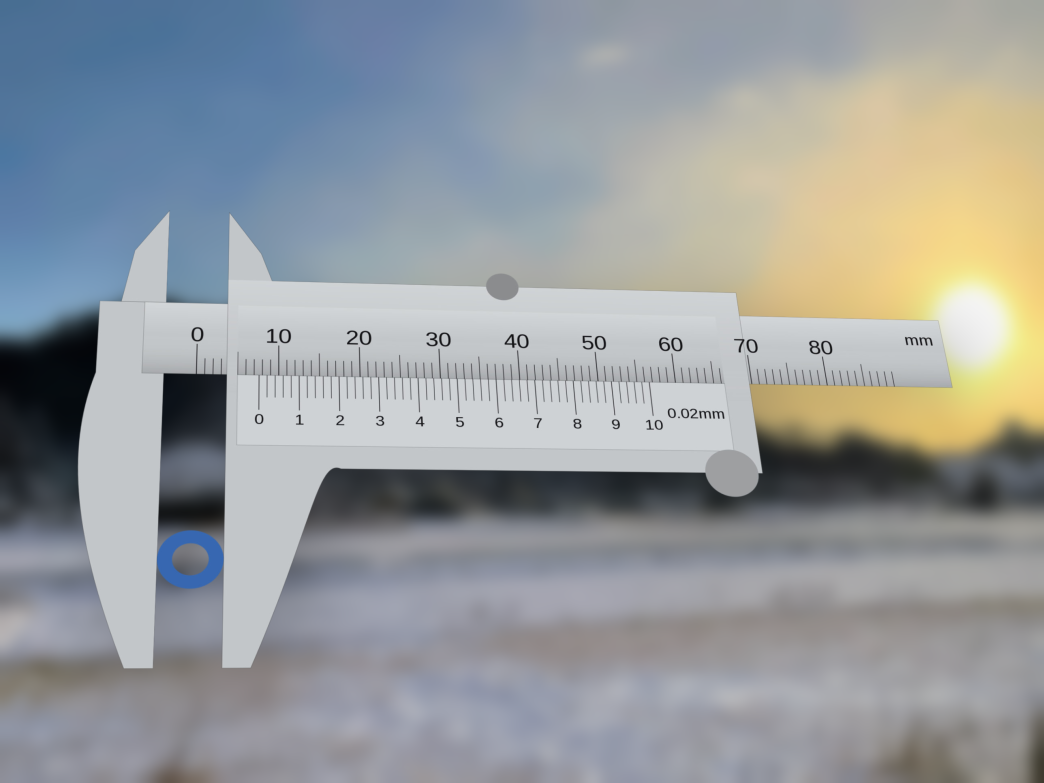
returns 7.6mm
